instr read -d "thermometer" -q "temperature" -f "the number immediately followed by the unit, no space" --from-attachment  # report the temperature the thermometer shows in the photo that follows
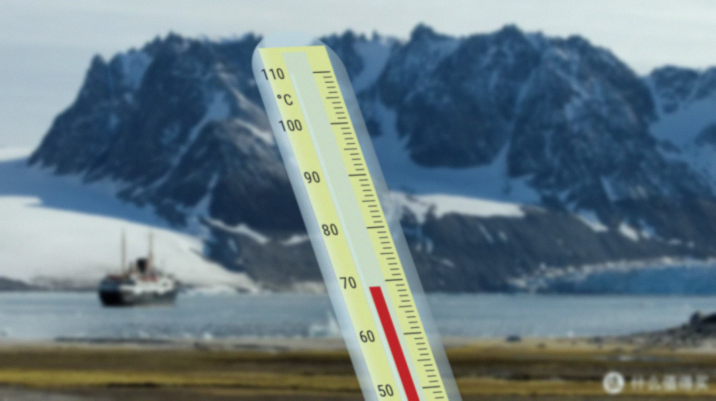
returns 69°C
